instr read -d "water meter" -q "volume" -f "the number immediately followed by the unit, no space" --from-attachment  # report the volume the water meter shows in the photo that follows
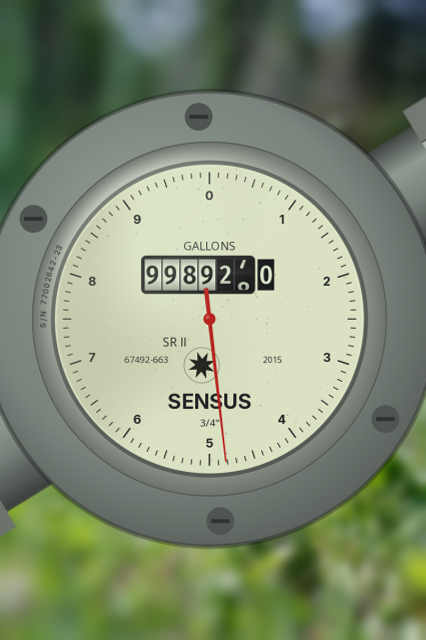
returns 9989274.8gal
